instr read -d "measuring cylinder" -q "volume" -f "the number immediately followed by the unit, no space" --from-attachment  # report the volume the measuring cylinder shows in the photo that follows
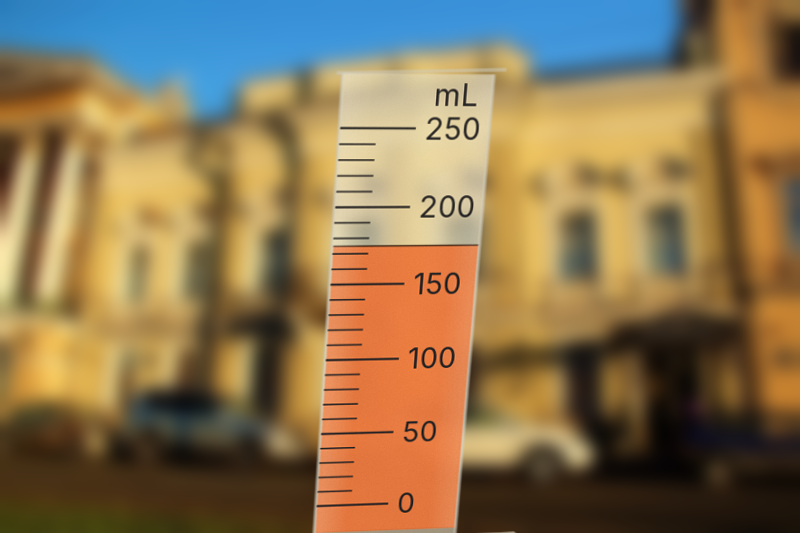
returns 175mL
